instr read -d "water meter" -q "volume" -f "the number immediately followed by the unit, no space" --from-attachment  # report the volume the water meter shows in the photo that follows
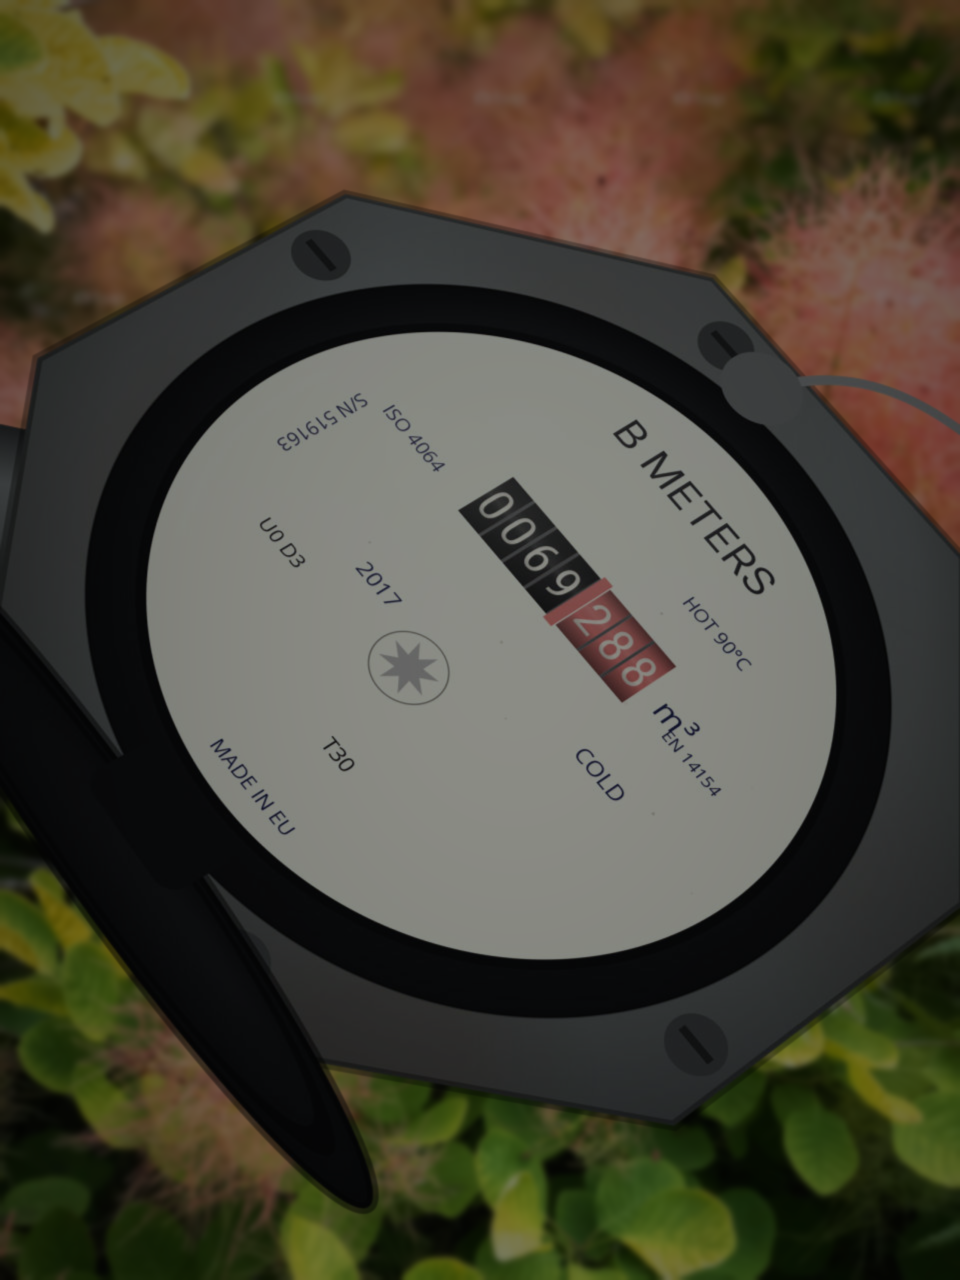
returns 69.288m³
